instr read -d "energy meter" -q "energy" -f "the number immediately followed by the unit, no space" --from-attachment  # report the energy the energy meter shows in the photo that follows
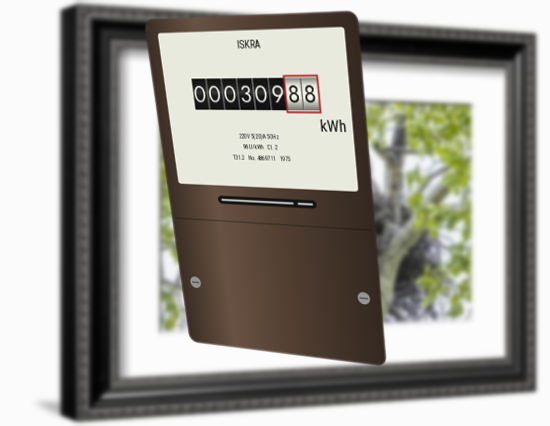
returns 309.88kWh
